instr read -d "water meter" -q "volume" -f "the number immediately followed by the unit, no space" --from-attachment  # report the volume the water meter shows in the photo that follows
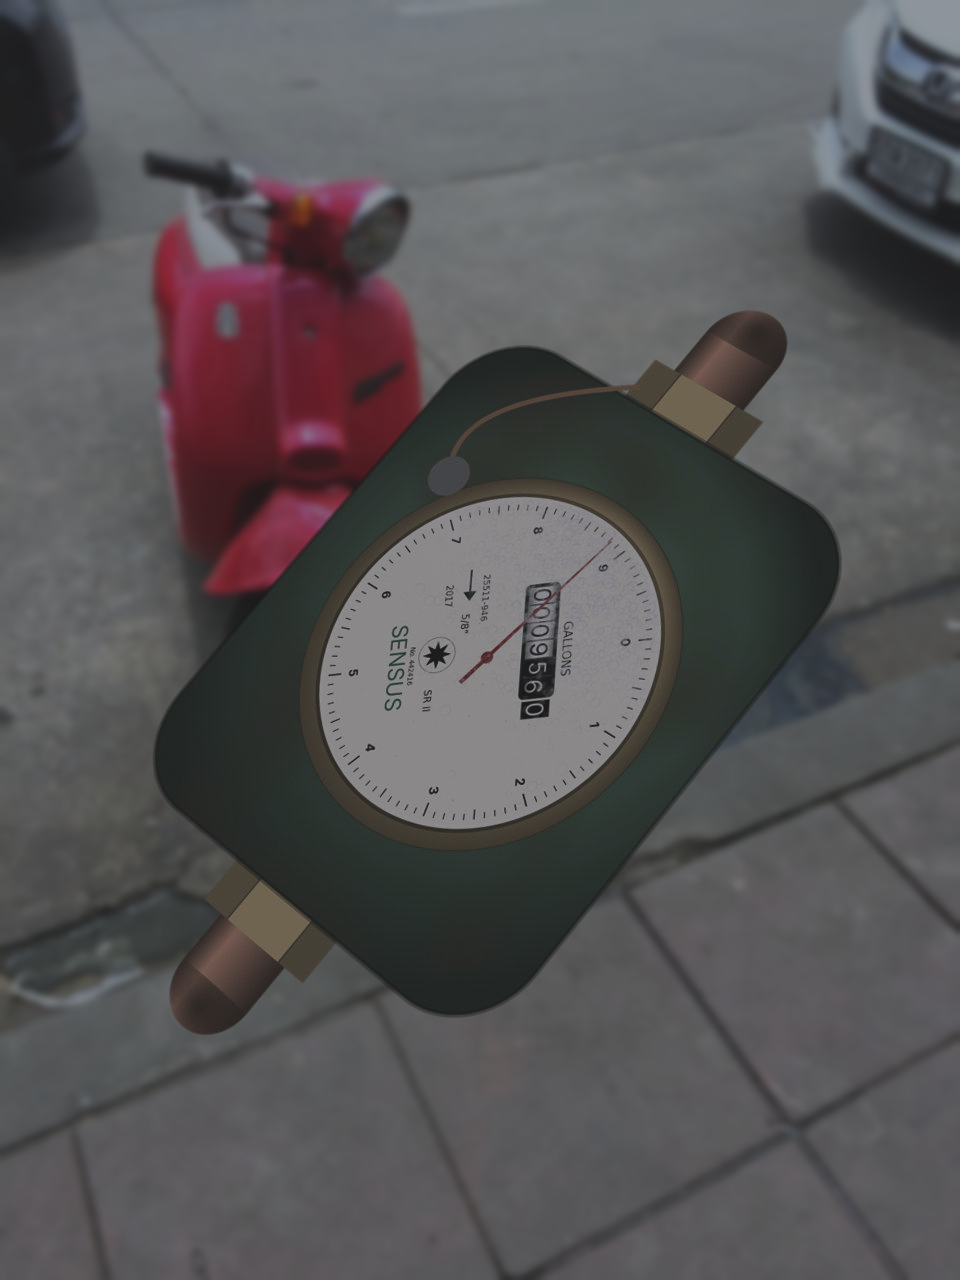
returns 9558.8gal
